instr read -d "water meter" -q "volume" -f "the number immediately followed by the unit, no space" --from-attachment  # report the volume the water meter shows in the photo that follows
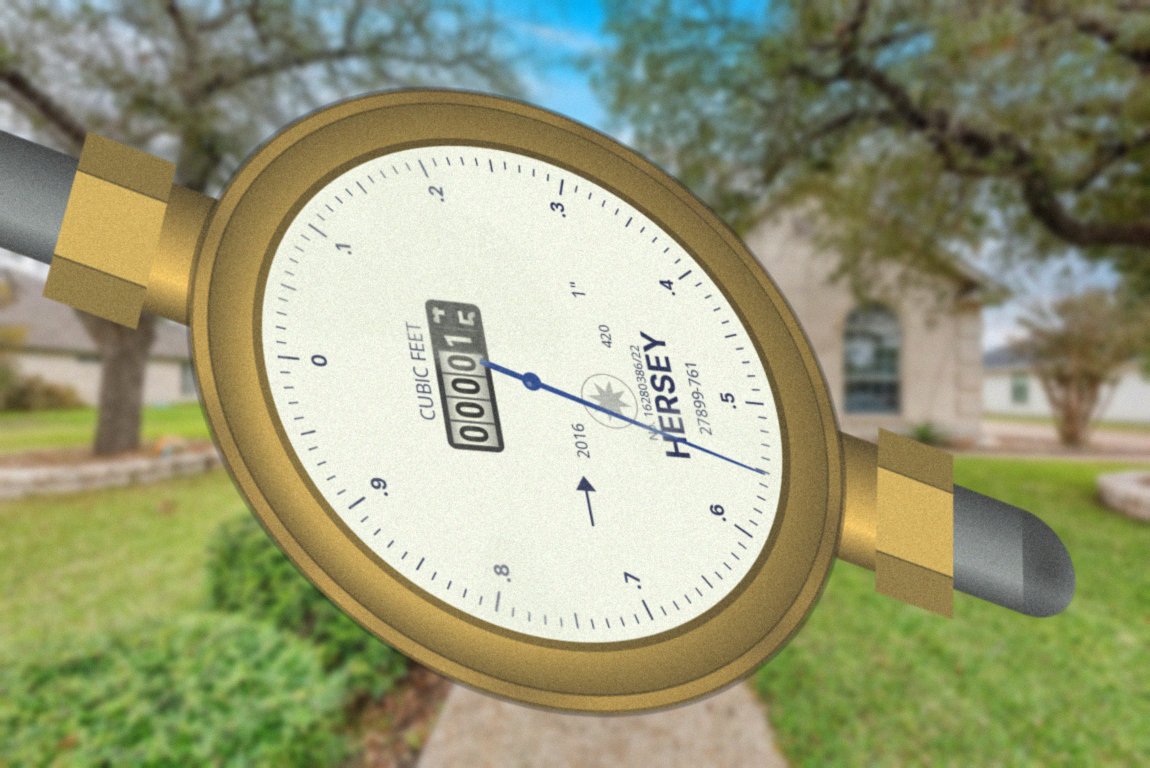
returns 14.55ft³
